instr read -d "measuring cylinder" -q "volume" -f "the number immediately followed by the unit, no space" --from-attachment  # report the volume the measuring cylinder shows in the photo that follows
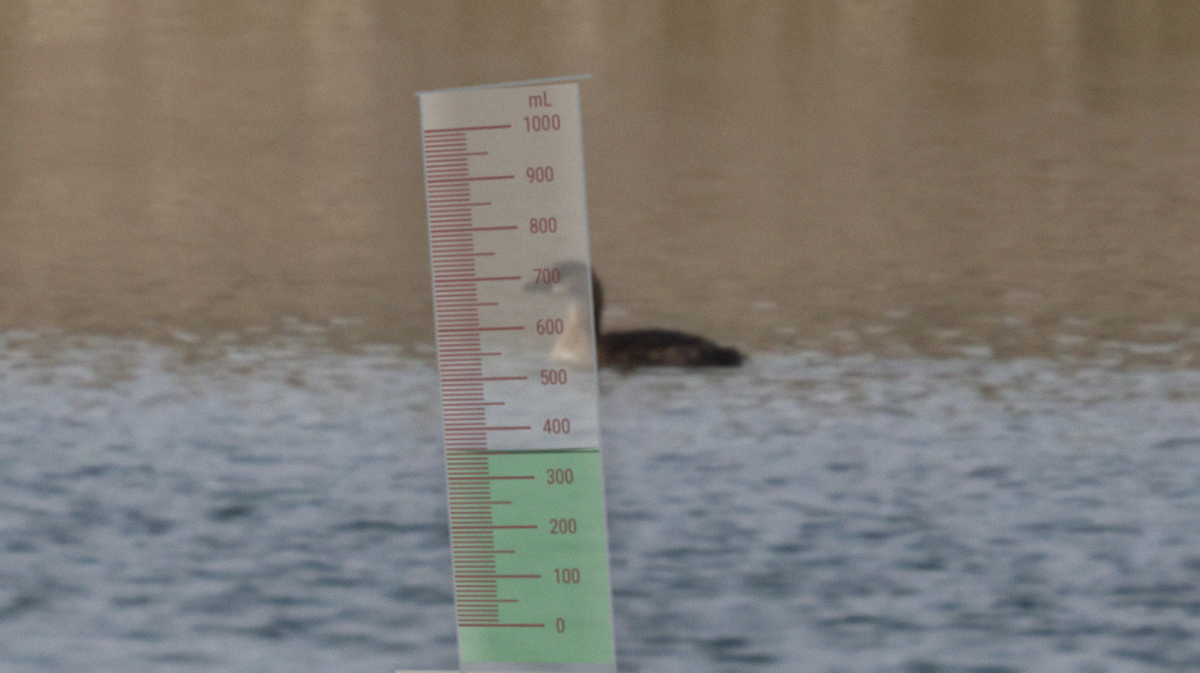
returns 350mL
